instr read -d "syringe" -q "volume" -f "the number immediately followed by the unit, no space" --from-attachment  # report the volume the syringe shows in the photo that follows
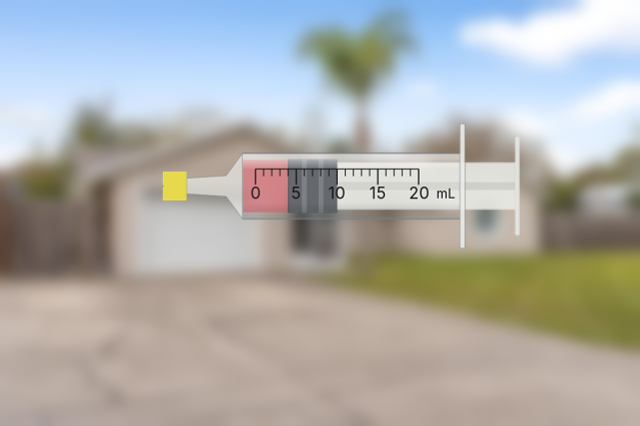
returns 4mL
